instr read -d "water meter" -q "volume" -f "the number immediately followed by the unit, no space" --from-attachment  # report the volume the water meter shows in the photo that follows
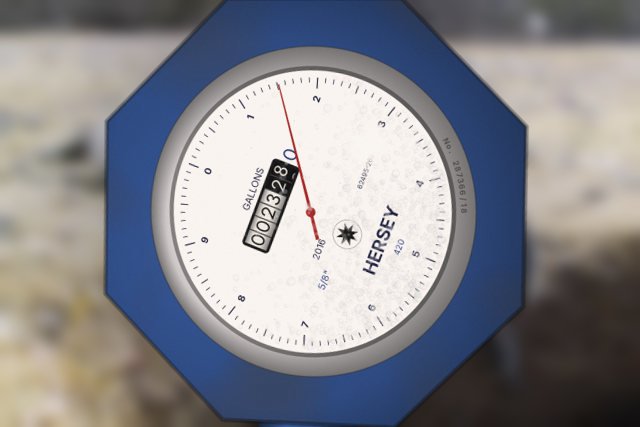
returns 23281.5gal
